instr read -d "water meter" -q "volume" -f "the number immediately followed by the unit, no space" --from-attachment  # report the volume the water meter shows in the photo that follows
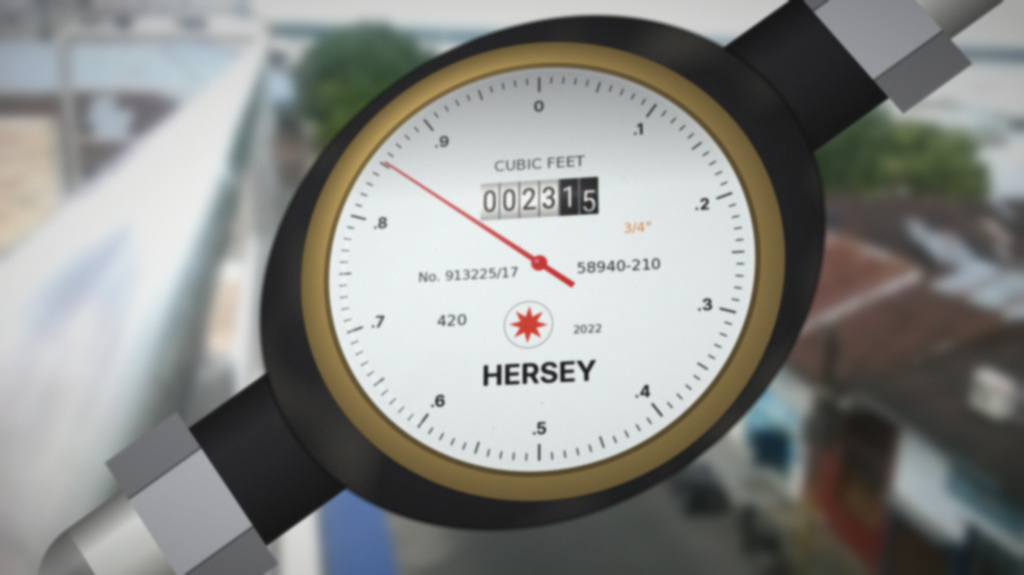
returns 2314.85ft³
